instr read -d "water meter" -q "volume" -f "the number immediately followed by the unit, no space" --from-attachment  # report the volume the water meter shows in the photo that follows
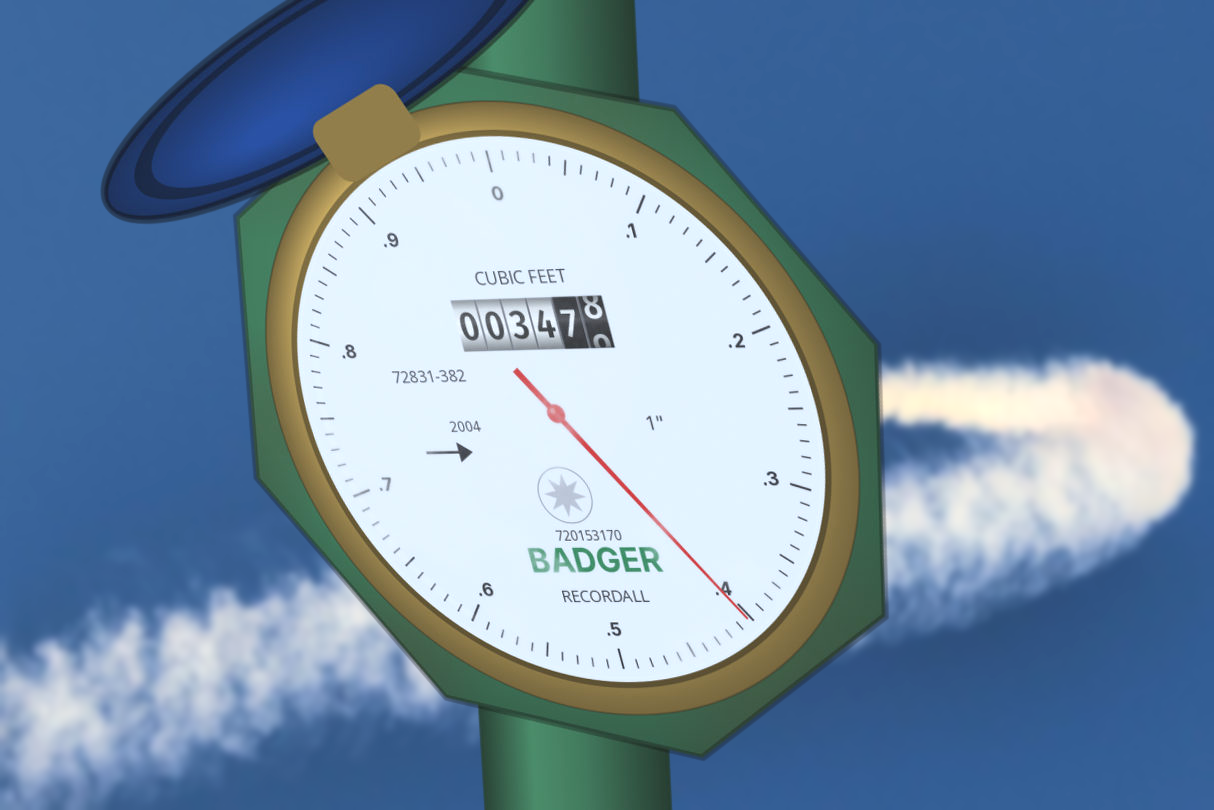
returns 3478.40ft³
